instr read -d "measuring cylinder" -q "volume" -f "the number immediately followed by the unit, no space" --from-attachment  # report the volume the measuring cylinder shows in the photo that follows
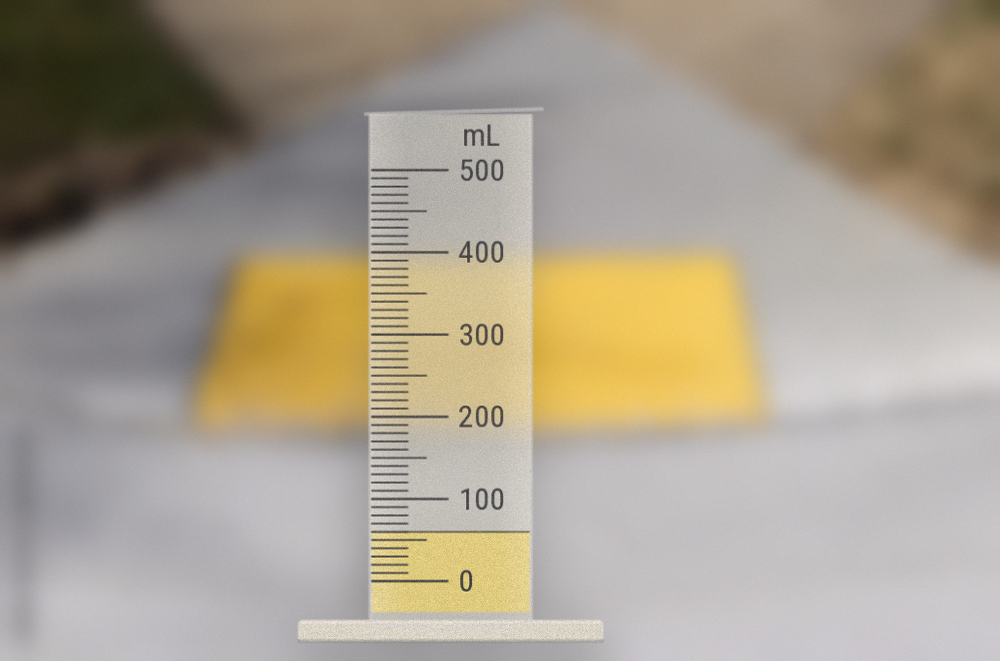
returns 60mL
